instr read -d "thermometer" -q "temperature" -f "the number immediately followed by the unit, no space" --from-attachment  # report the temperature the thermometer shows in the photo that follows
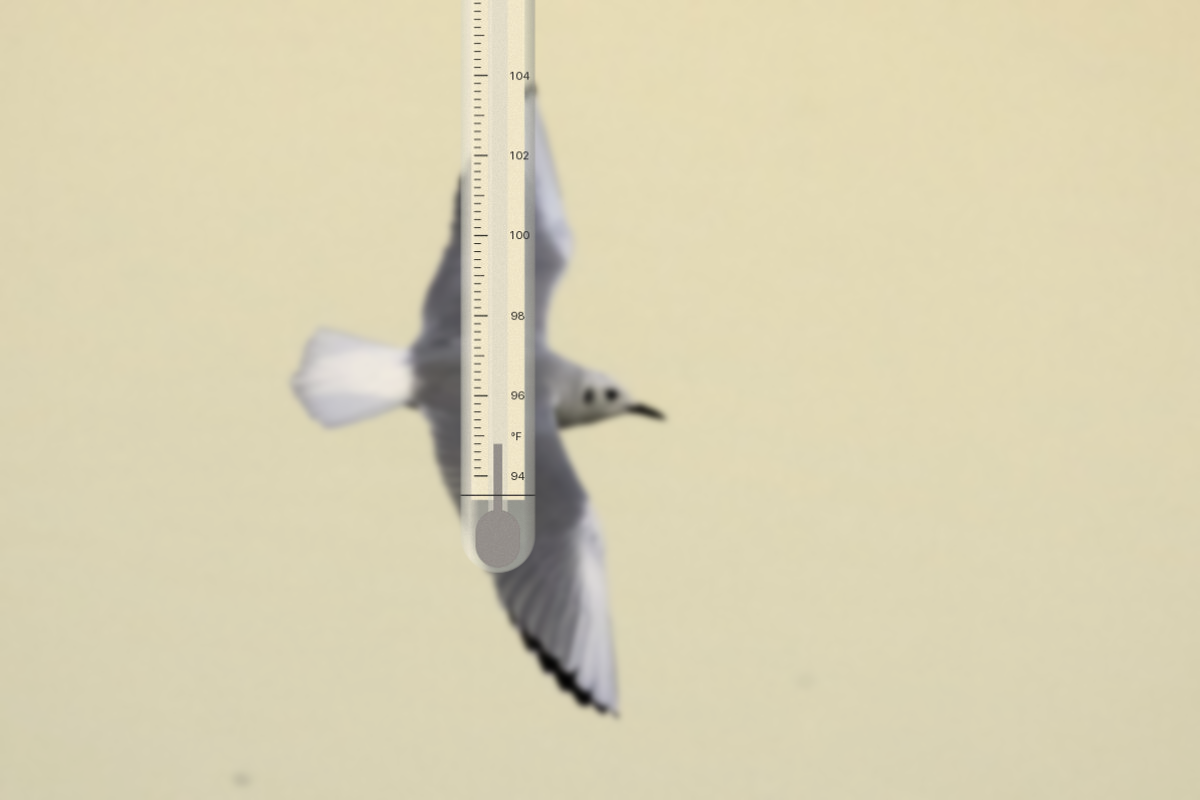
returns 94.8°F
